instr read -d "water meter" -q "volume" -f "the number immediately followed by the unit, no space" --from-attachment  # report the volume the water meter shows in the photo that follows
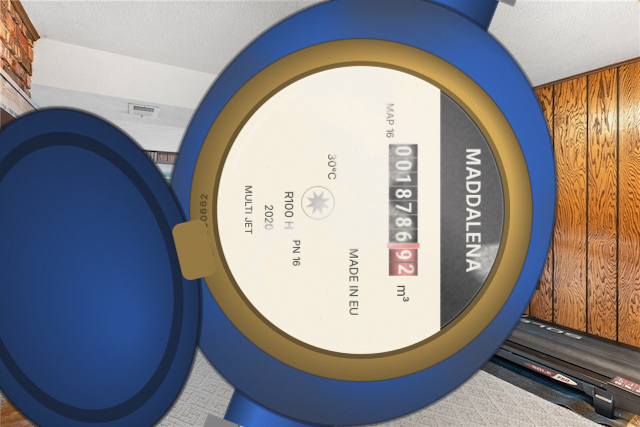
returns 18786.92m³
